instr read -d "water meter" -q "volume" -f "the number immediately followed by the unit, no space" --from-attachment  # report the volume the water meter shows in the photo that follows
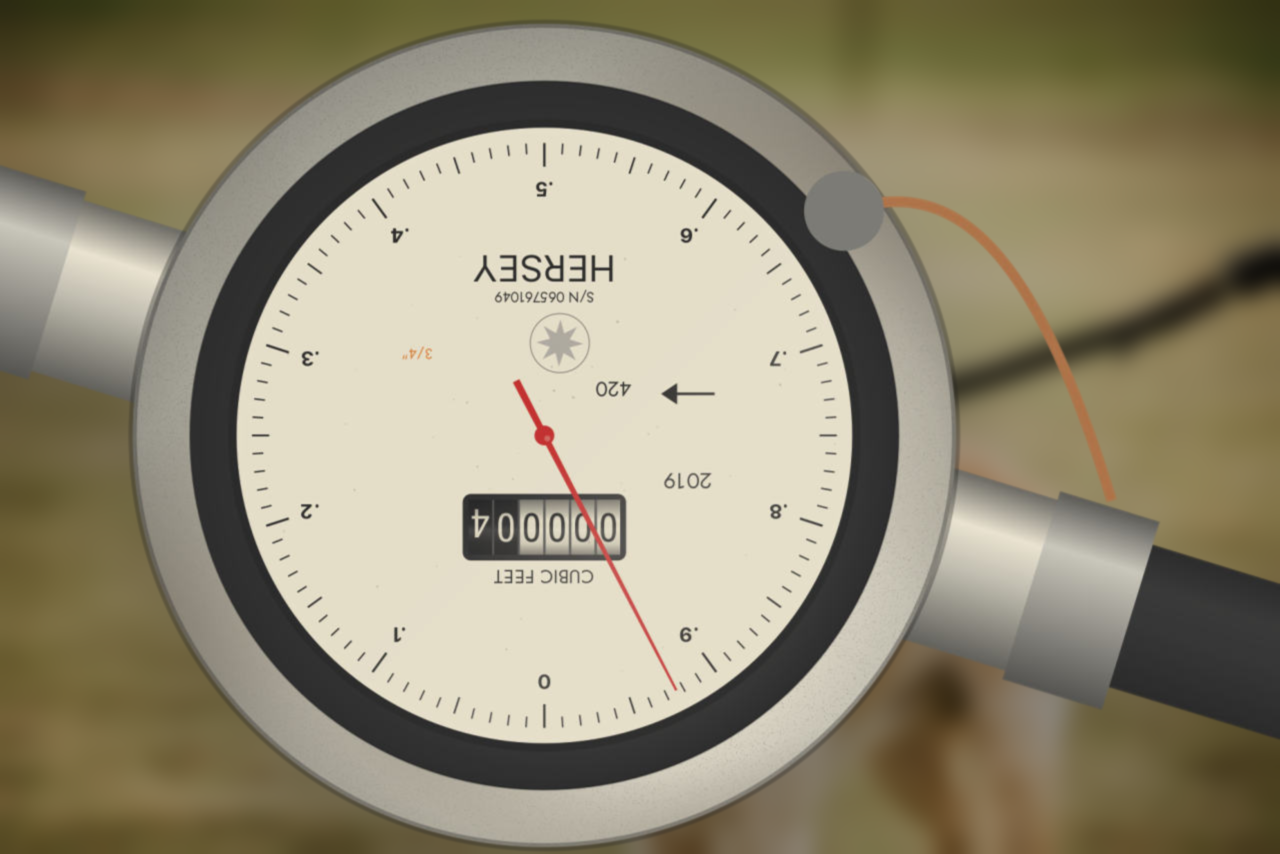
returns 3.92ft³
